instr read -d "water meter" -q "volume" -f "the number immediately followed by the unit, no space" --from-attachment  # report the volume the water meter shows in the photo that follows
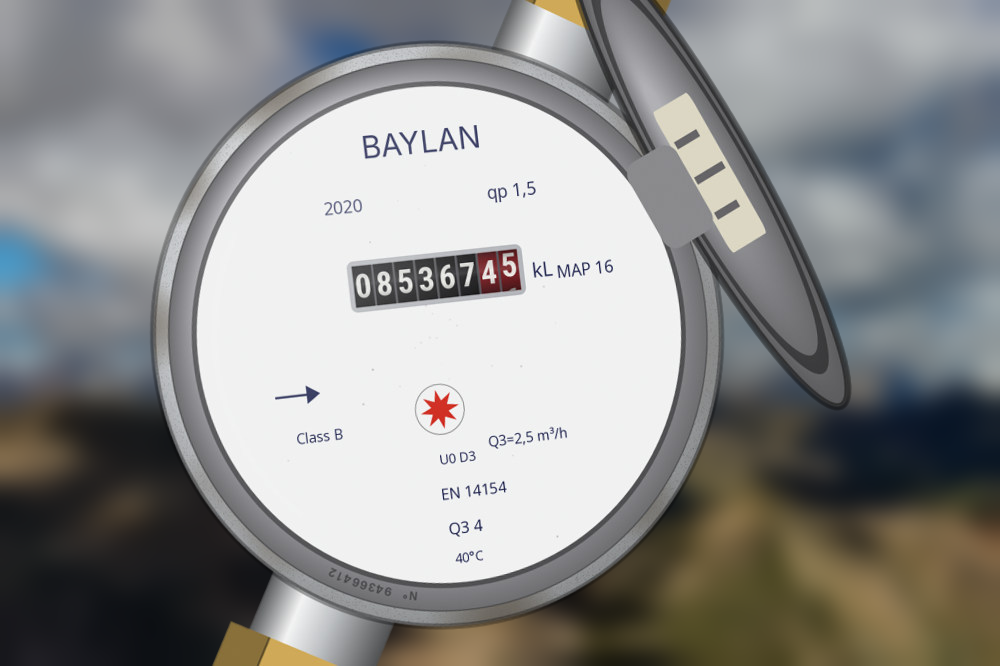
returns 85367.45kL
